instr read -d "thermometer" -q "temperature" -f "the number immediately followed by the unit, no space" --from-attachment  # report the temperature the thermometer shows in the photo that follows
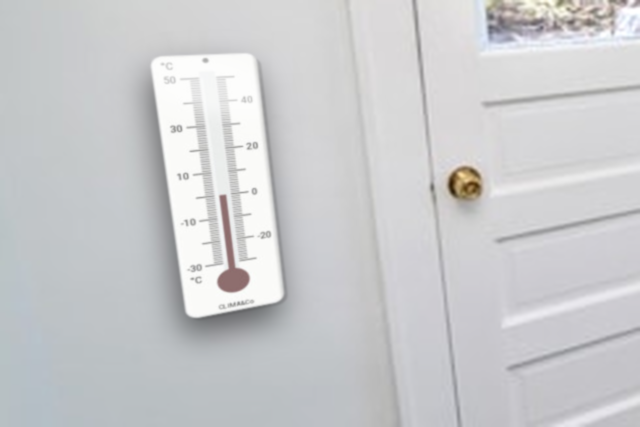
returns 0°C
